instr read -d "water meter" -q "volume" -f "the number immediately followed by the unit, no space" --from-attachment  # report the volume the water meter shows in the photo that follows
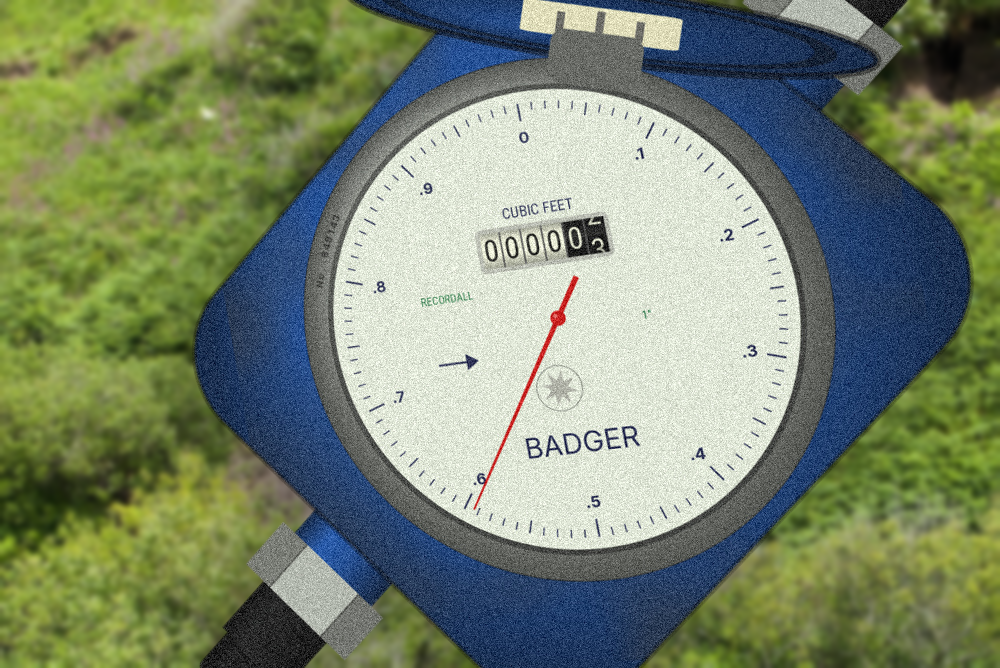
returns 2.59ft³
